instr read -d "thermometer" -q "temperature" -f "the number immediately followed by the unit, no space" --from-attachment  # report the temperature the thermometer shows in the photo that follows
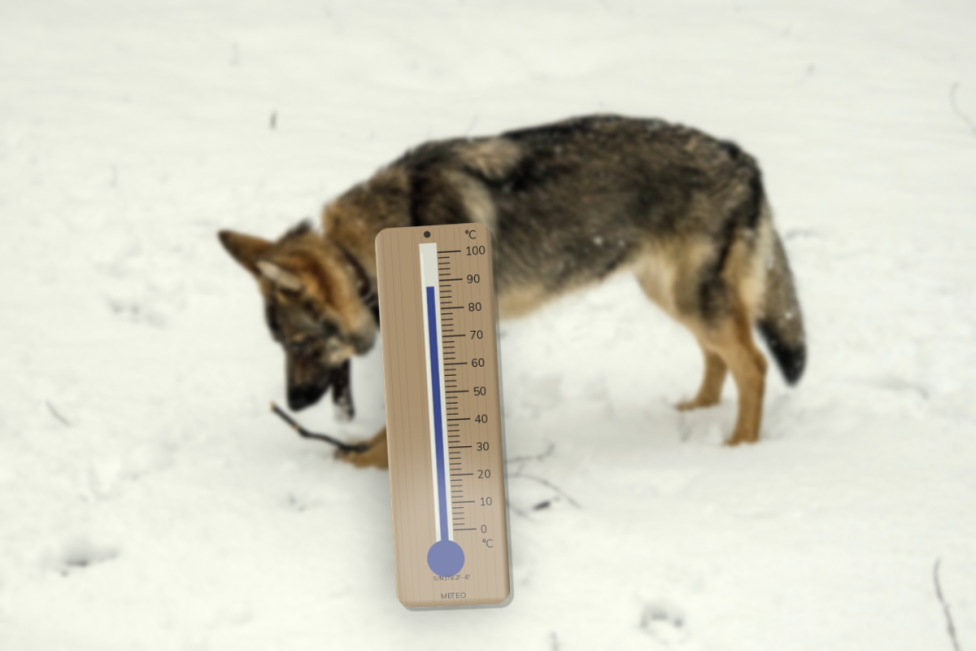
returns 88°C
